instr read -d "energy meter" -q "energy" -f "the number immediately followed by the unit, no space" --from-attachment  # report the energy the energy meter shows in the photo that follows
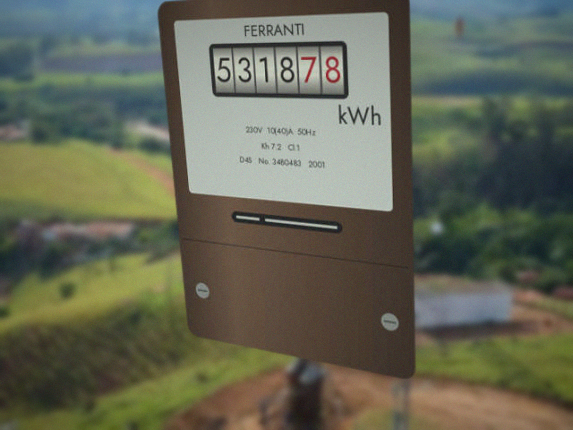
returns 5318.78kWh
